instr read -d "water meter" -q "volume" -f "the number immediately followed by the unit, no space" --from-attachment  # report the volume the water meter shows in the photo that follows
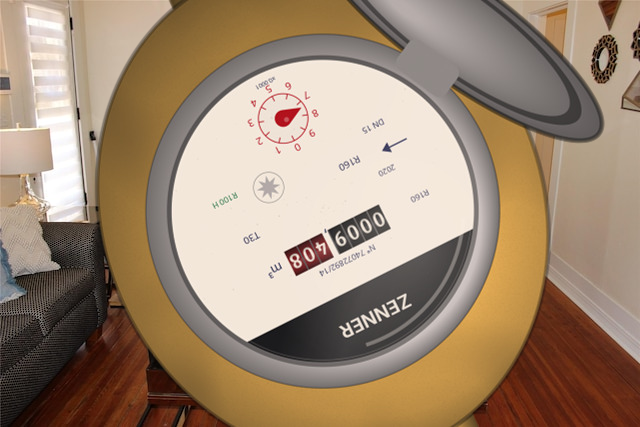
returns 9.4087m³
